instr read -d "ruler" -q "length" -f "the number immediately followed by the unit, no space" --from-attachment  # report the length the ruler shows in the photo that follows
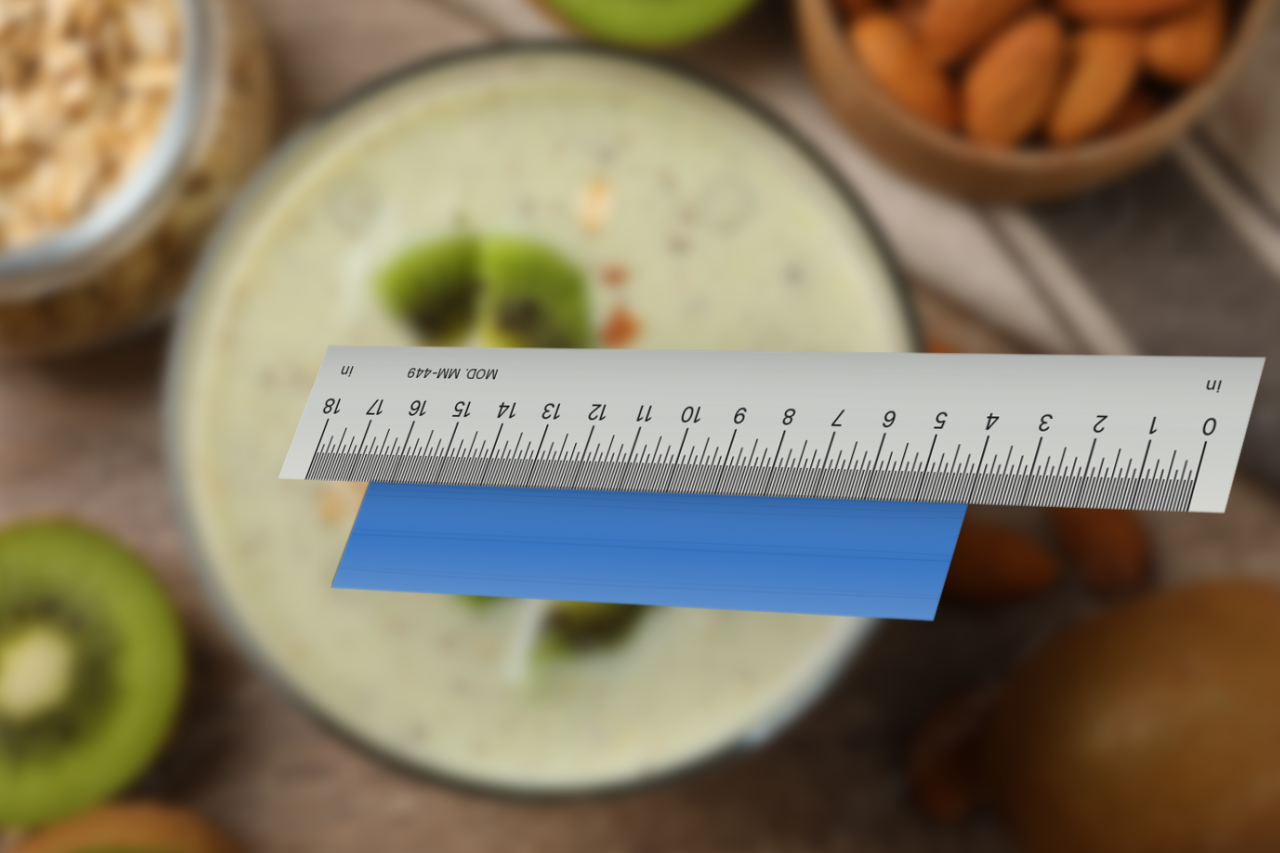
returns 12.5in
